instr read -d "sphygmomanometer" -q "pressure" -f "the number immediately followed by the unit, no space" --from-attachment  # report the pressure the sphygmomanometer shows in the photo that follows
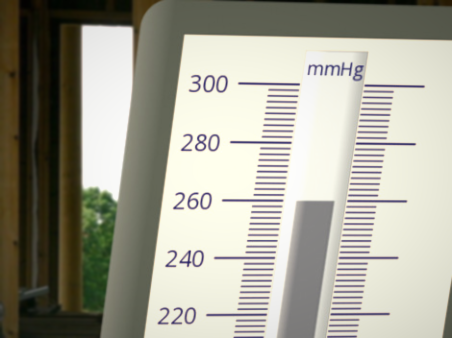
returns 260mmHg
